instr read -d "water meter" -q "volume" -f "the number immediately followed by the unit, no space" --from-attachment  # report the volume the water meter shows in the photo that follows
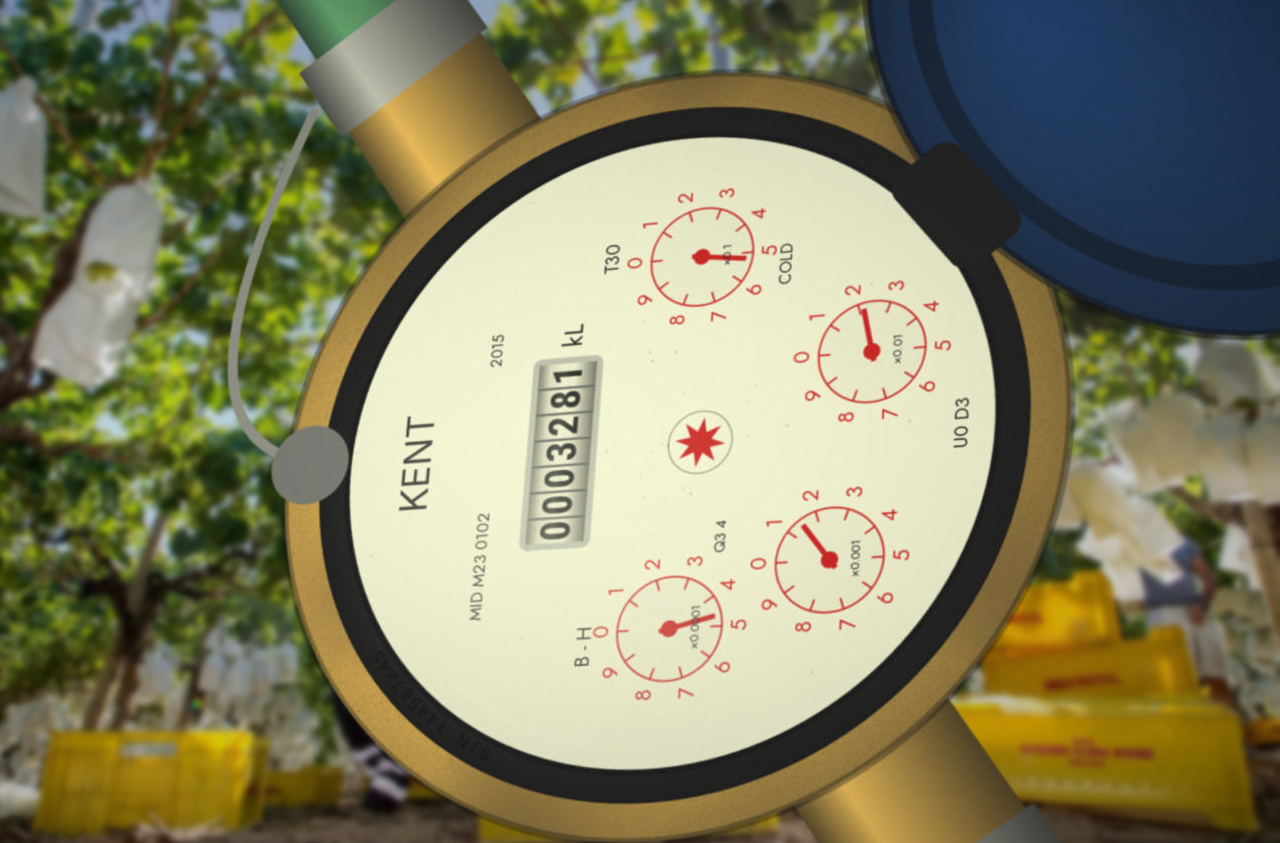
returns 3281.5214kL
